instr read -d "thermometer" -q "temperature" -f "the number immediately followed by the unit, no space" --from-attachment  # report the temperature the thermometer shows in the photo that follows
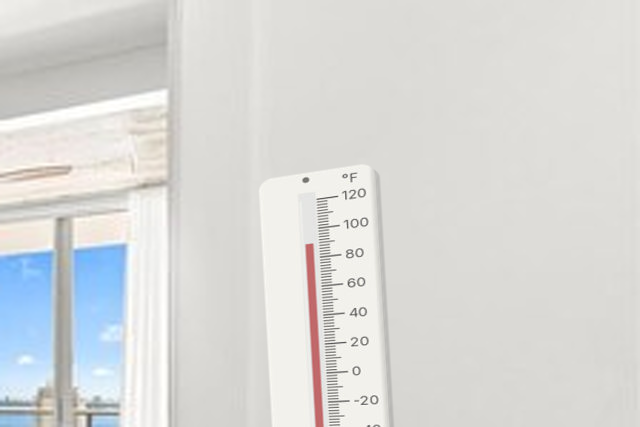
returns 90°F
